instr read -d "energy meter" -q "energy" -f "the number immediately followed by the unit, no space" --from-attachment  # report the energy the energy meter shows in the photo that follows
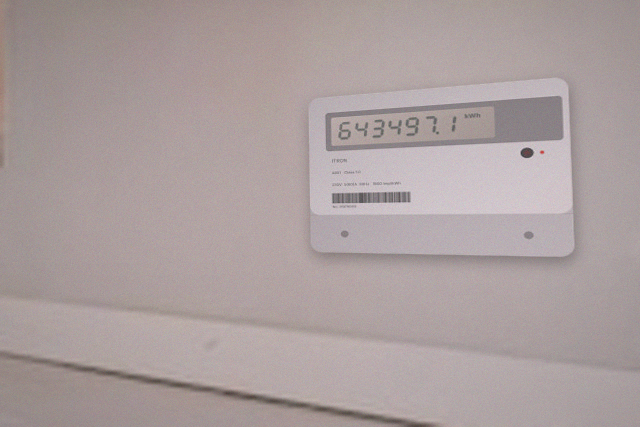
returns 643497.1kWh
